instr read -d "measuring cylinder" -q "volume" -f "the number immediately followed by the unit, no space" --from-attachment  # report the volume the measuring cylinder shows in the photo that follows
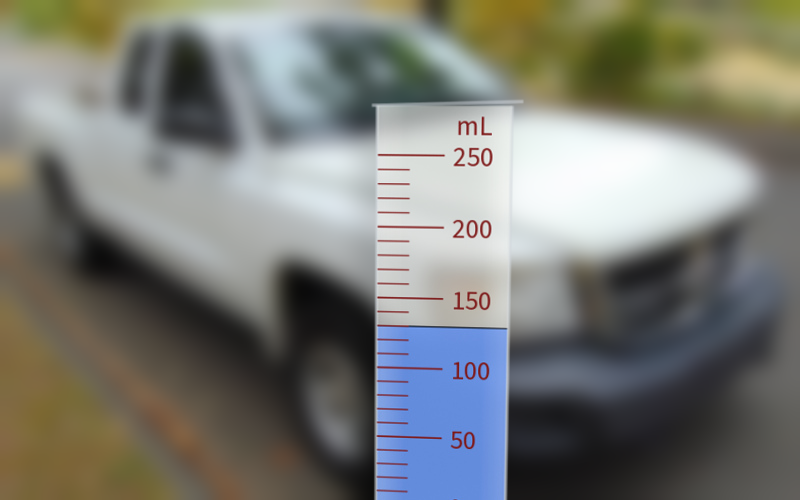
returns 130mL
